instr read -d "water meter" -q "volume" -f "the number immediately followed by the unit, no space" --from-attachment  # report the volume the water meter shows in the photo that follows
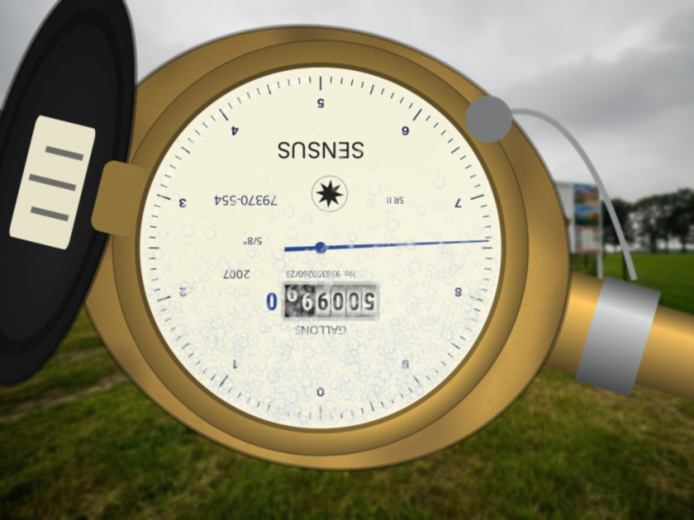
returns 5009987.4gal
